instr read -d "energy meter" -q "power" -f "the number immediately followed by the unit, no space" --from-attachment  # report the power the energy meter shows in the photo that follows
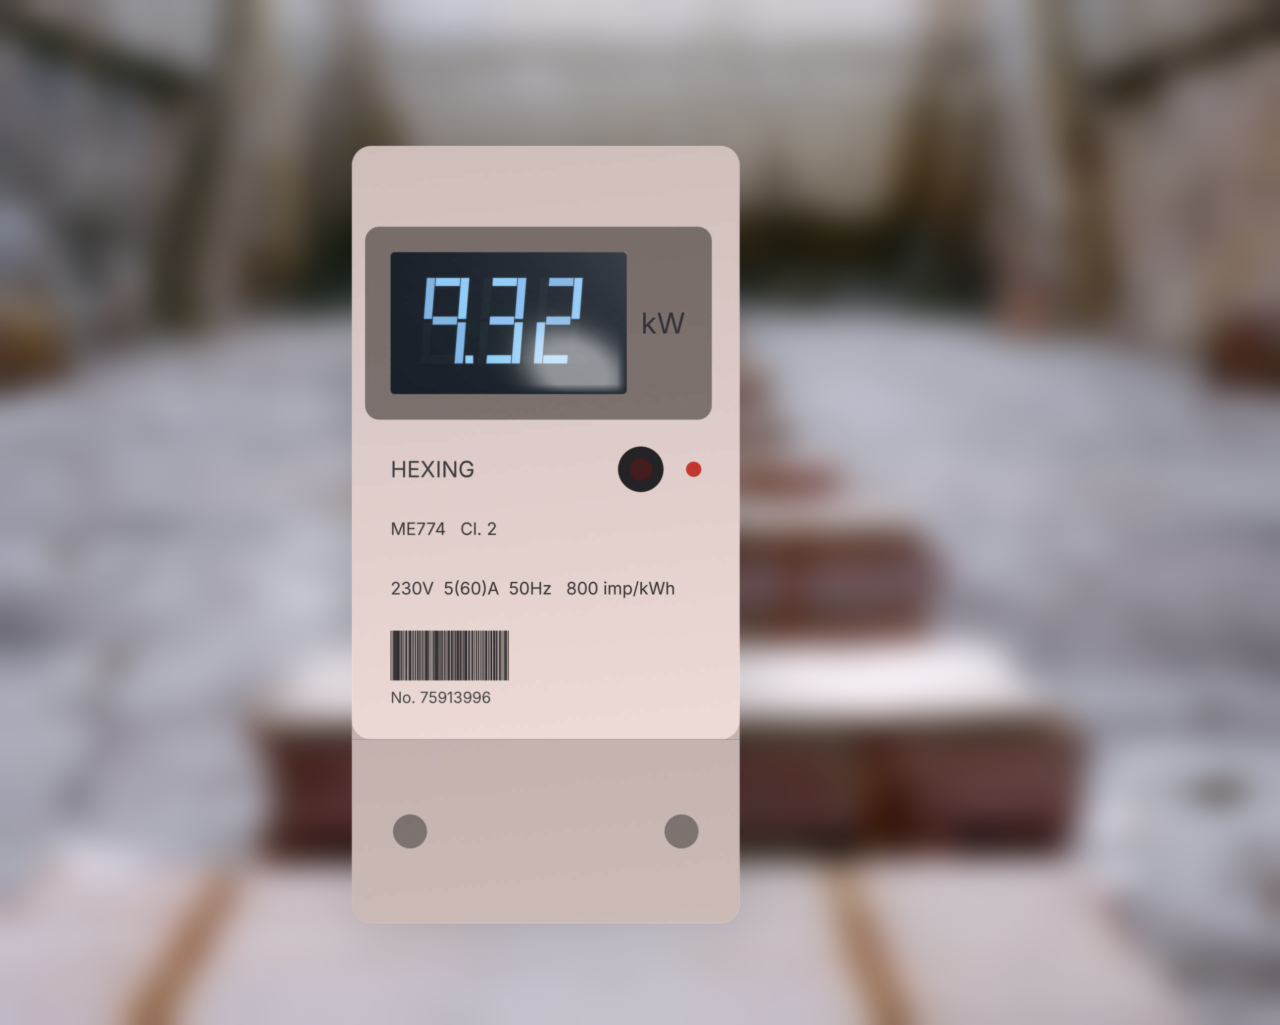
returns 9.32kW
